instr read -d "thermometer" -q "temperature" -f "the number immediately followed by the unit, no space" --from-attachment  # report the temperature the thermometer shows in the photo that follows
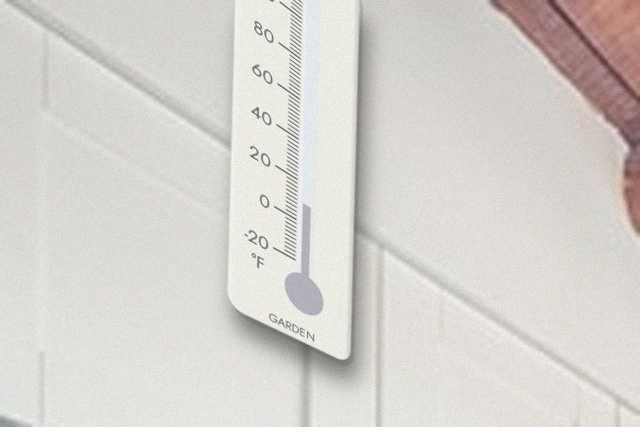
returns 10°F
